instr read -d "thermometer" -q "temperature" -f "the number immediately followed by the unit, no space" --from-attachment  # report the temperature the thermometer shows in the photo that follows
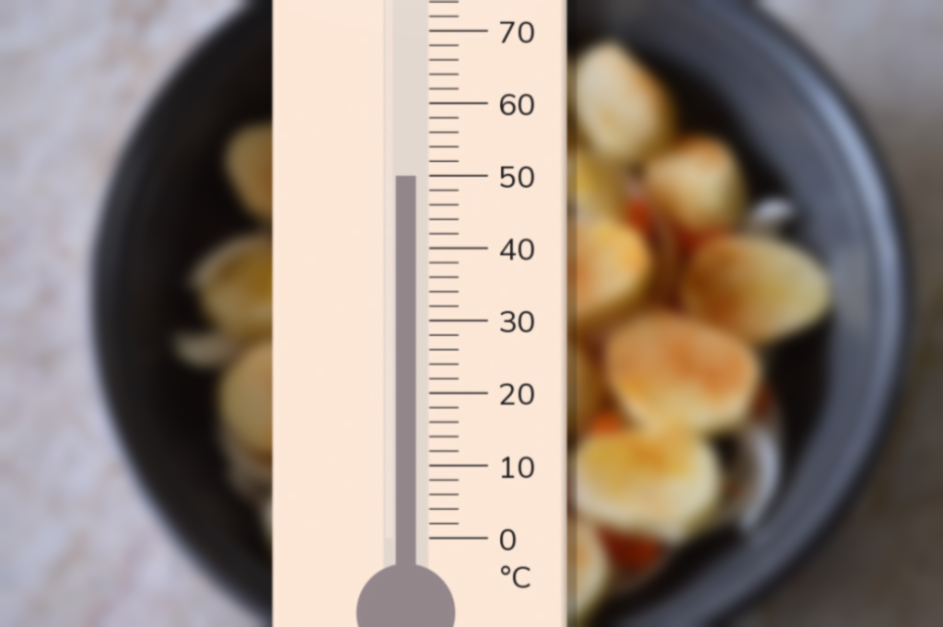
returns 50°C
